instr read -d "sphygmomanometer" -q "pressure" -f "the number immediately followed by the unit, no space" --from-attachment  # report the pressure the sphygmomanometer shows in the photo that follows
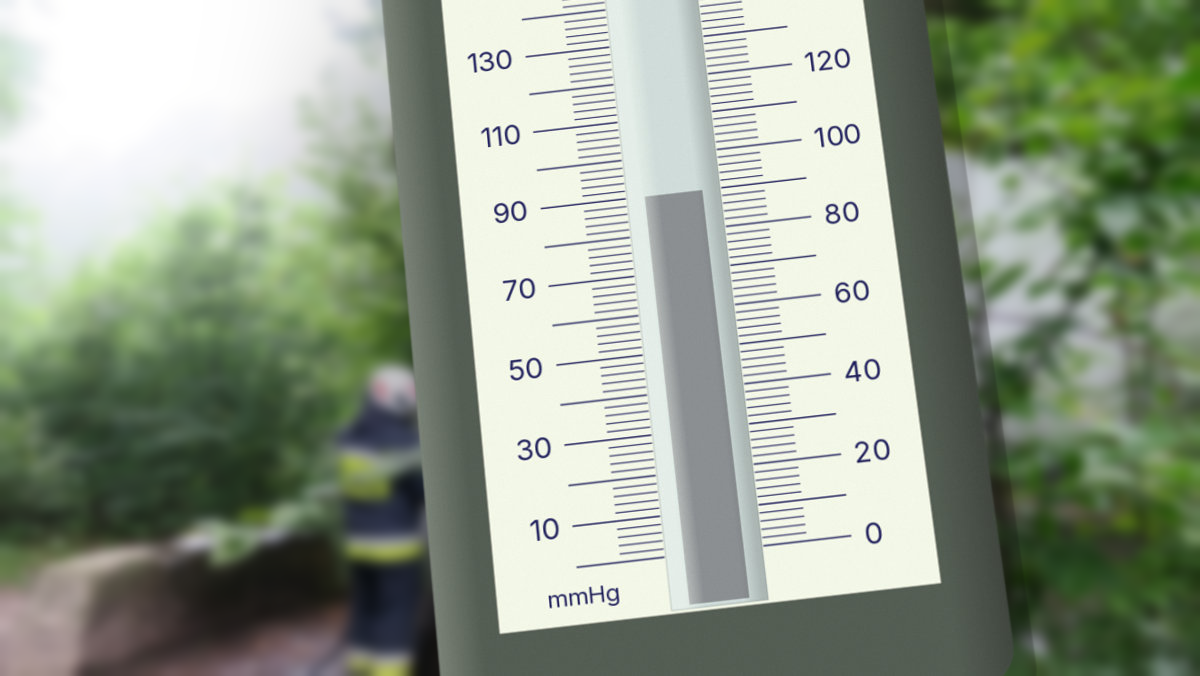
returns 90mmHg
